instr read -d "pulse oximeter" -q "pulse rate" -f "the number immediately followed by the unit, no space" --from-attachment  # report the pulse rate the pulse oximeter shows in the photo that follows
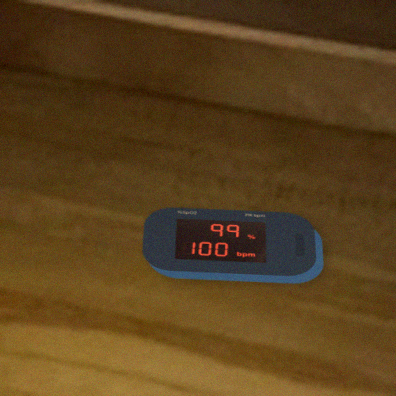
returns 100bpm
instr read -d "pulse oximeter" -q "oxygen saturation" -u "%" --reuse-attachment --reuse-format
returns 99%
